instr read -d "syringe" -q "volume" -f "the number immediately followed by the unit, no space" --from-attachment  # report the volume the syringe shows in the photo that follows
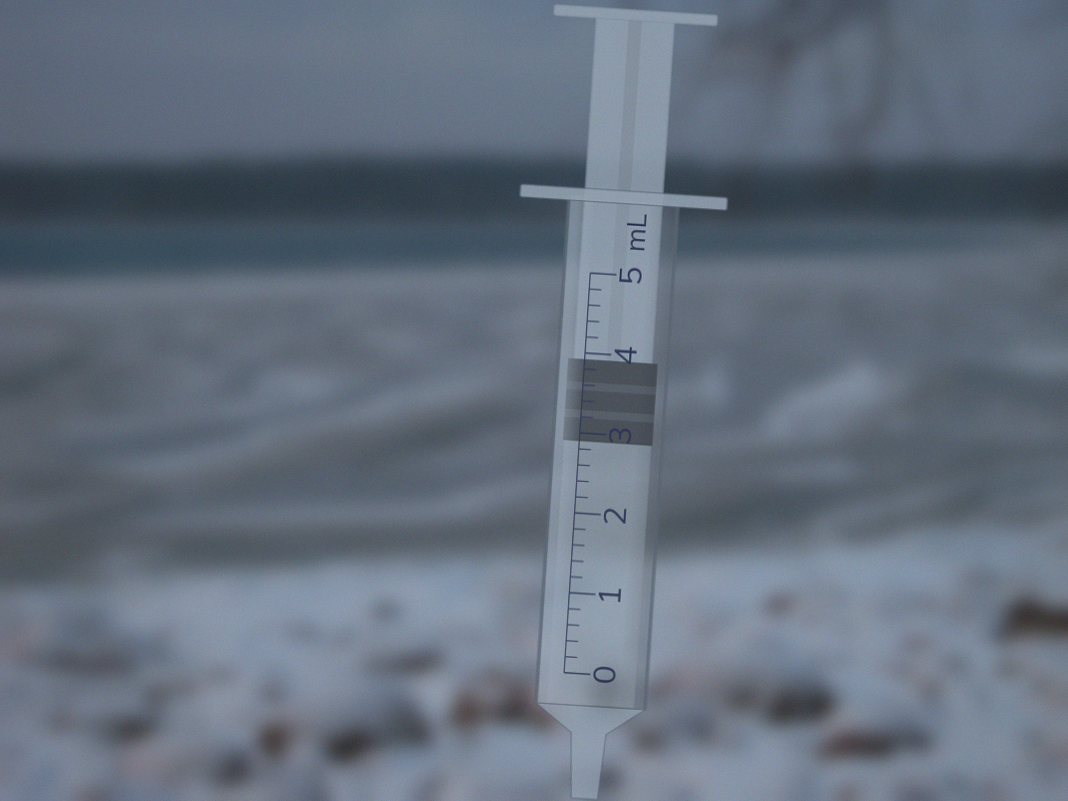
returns 2.9mL
